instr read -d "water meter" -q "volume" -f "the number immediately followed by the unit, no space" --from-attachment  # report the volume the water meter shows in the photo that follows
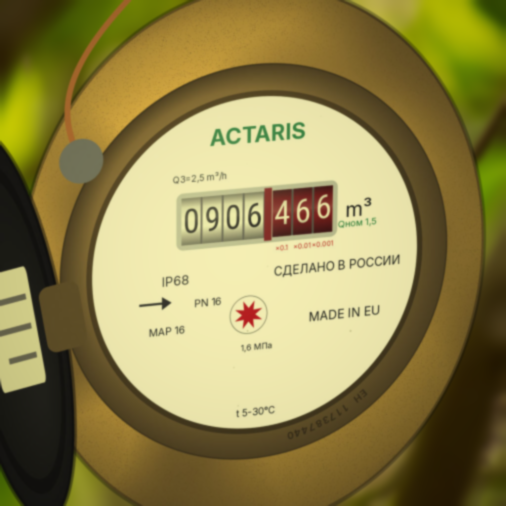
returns 906.466m³
